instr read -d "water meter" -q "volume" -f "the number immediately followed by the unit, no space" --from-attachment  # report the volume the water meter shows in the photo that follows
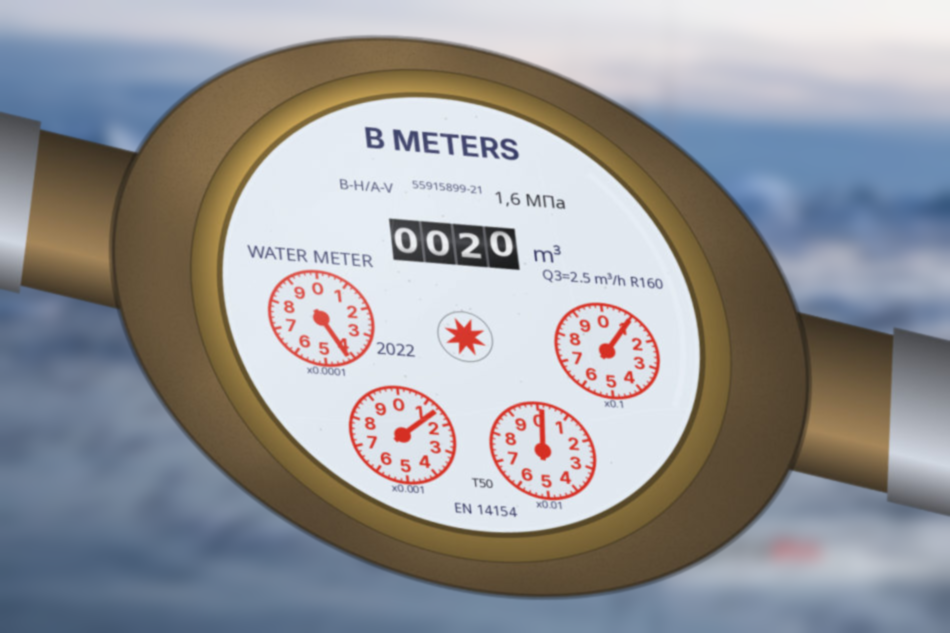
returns 20.1014m³
